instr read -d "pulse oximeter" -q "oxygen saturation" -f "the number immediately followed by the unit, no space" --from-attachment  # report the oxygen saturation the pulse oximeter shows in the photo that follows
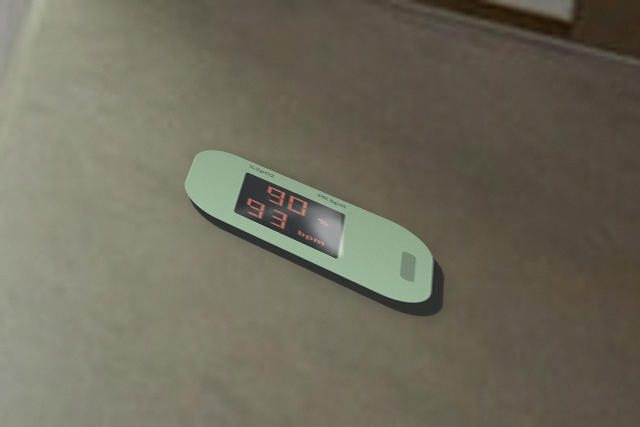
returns 90%
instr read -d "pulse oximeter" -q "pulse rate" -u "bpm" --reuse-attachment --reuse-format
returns 93bpm
